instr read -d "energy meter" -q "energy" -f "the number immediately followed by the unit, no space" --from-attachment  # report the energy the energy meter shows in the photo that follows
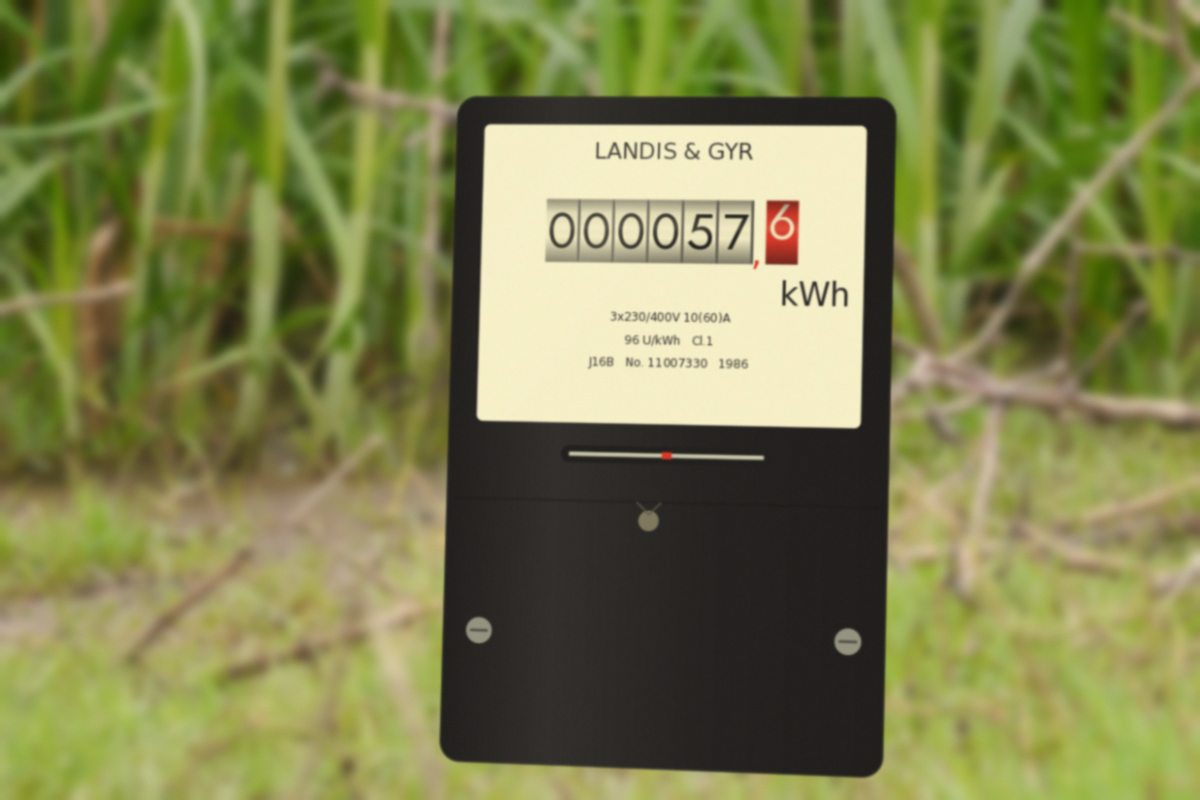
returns 57.6kWh
